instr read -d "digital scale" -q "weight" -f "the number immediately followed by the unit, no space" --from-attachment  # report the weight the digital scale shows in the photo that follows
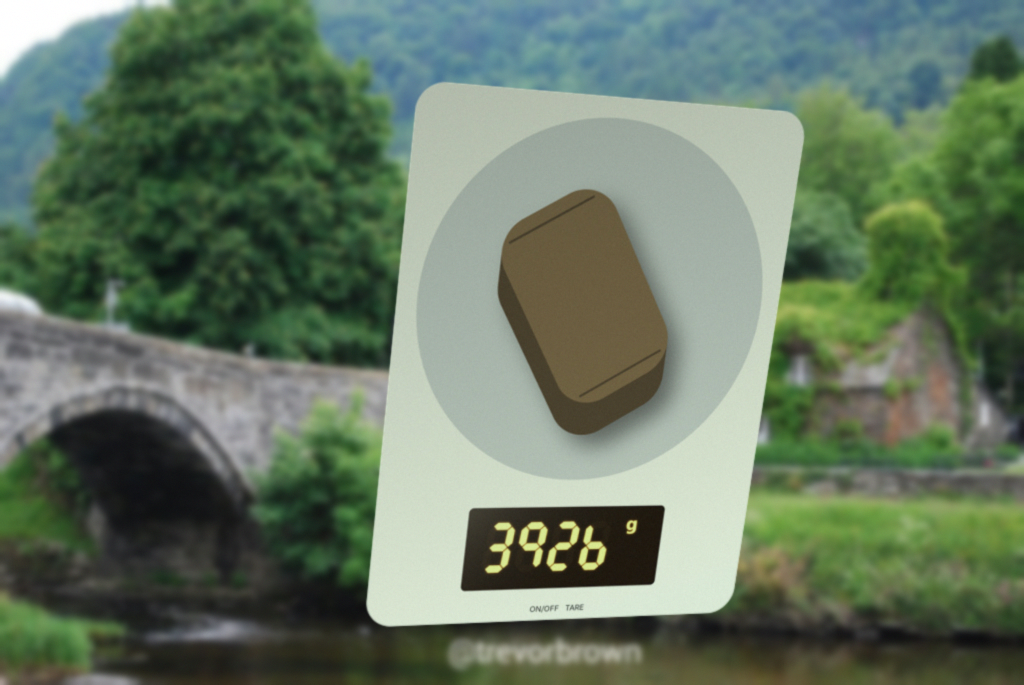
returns 3926g
